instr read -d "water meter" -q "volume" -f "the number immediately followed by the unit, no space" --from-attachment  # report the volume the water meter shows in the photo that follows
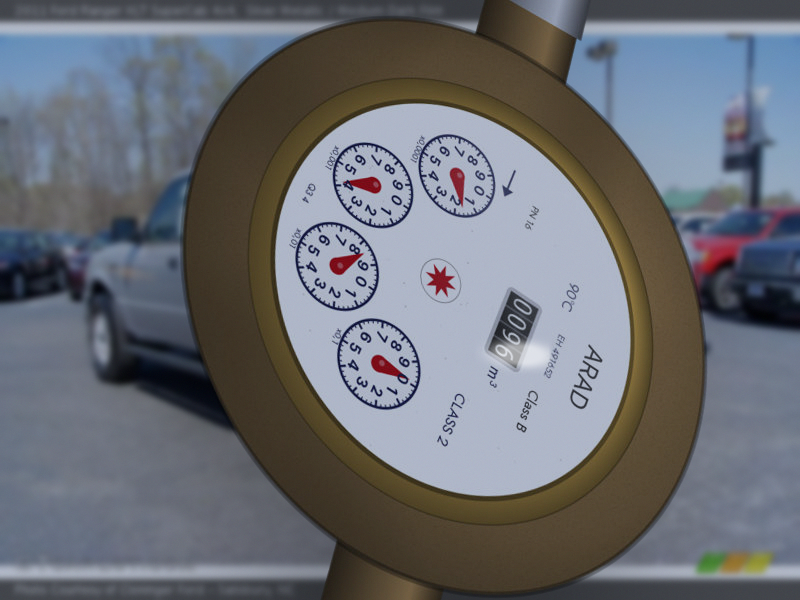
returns 95.9841m³
